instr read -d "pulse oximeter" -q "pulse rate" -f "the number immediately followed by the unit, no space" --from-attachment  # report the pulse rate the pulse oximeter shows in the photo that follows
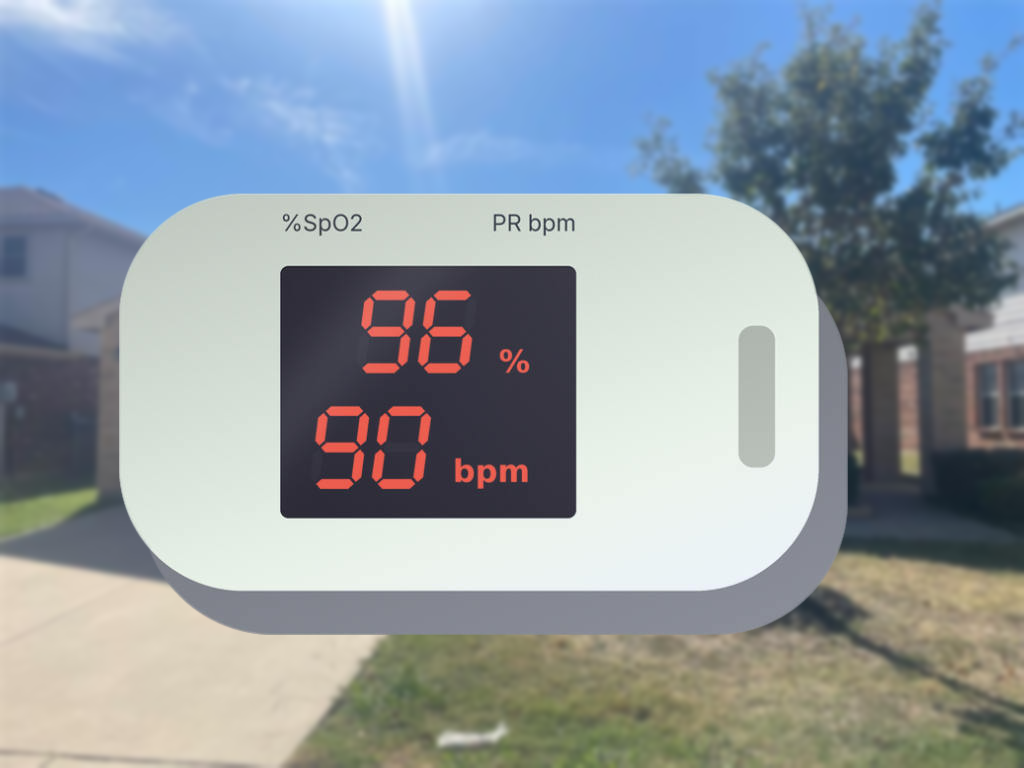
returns 90bpm
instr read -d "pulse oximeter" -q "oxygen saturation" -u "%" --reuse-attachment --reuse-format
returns 96%
